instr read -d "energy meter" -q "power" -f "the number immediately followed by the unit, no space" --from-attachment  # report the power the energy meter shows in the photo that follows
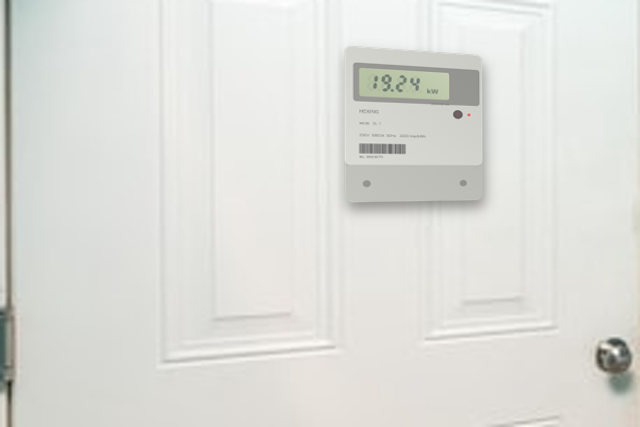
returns 19.24kW
